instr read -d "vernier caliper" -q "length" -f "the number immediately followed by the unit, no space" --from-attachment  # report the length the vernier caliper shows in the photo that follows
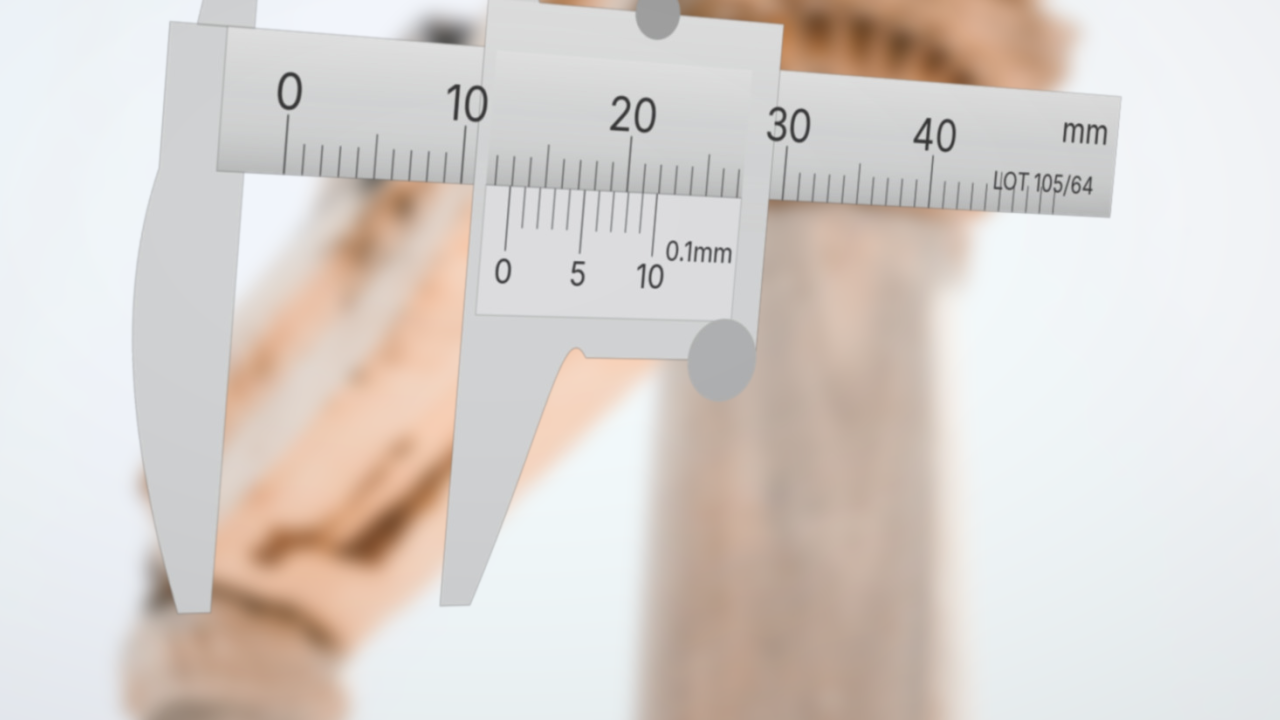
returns 12.9mm
